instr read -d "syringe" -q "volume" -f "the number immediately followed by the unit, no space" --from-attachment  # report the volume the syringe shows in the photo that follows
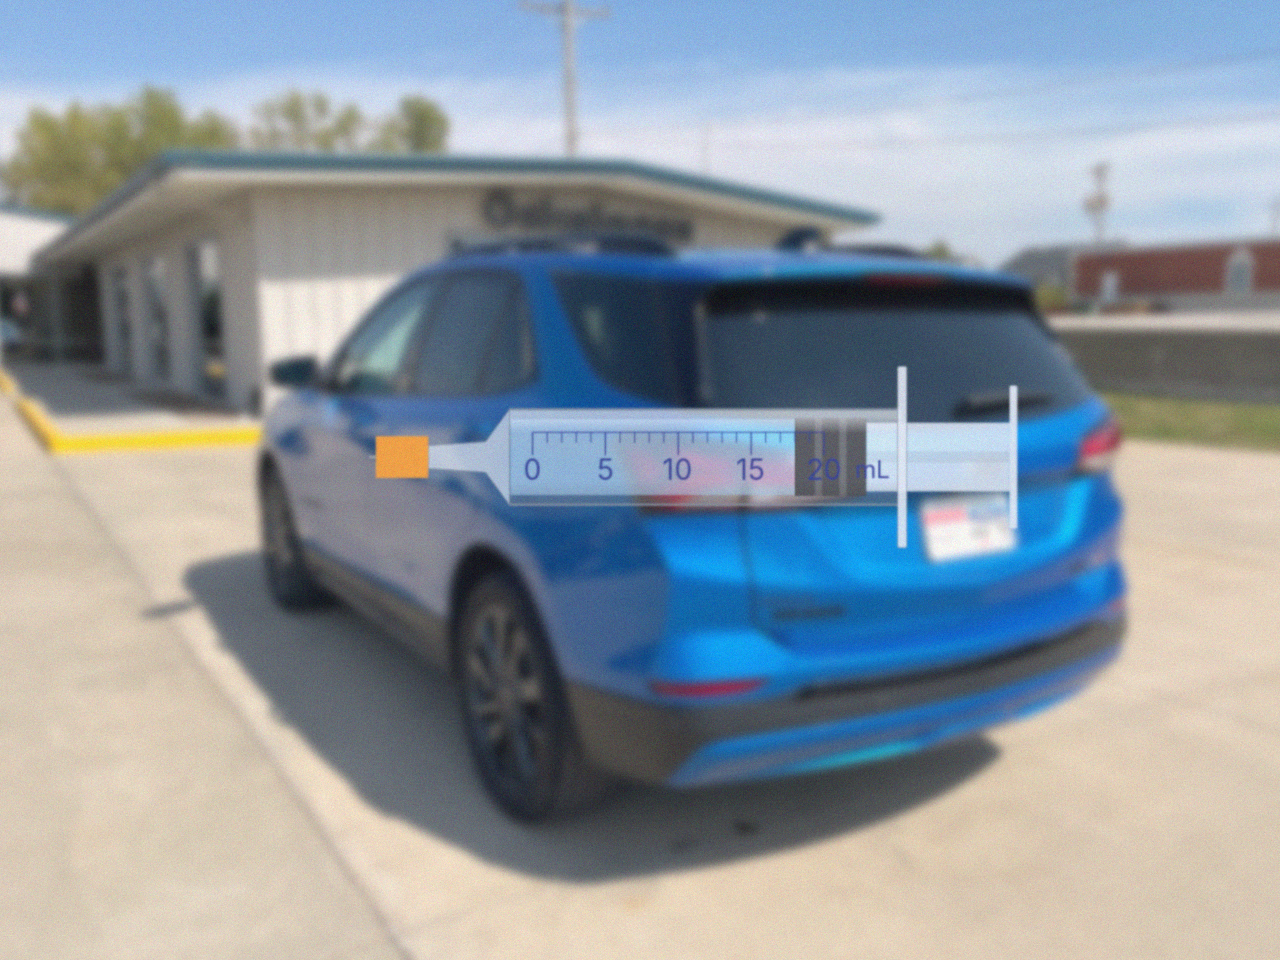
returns 18mL
